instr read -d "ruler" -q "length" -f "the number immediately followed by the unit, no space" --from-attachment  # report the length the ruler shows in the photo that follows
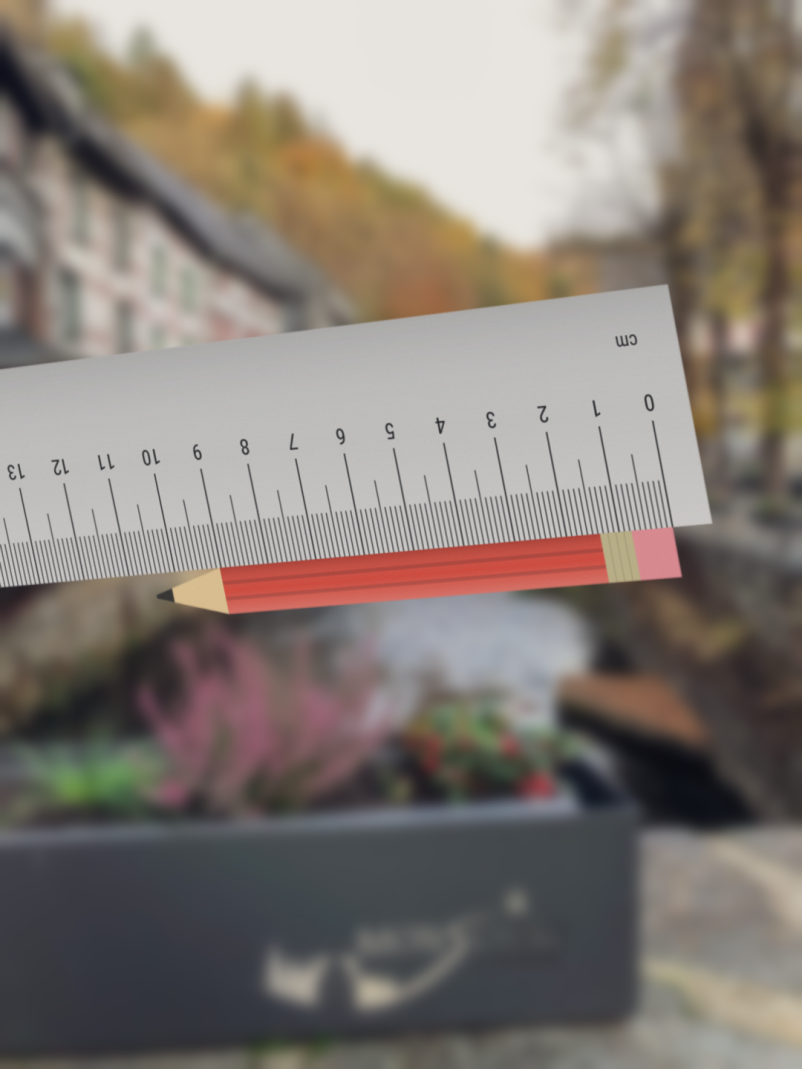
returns 10.5cm
